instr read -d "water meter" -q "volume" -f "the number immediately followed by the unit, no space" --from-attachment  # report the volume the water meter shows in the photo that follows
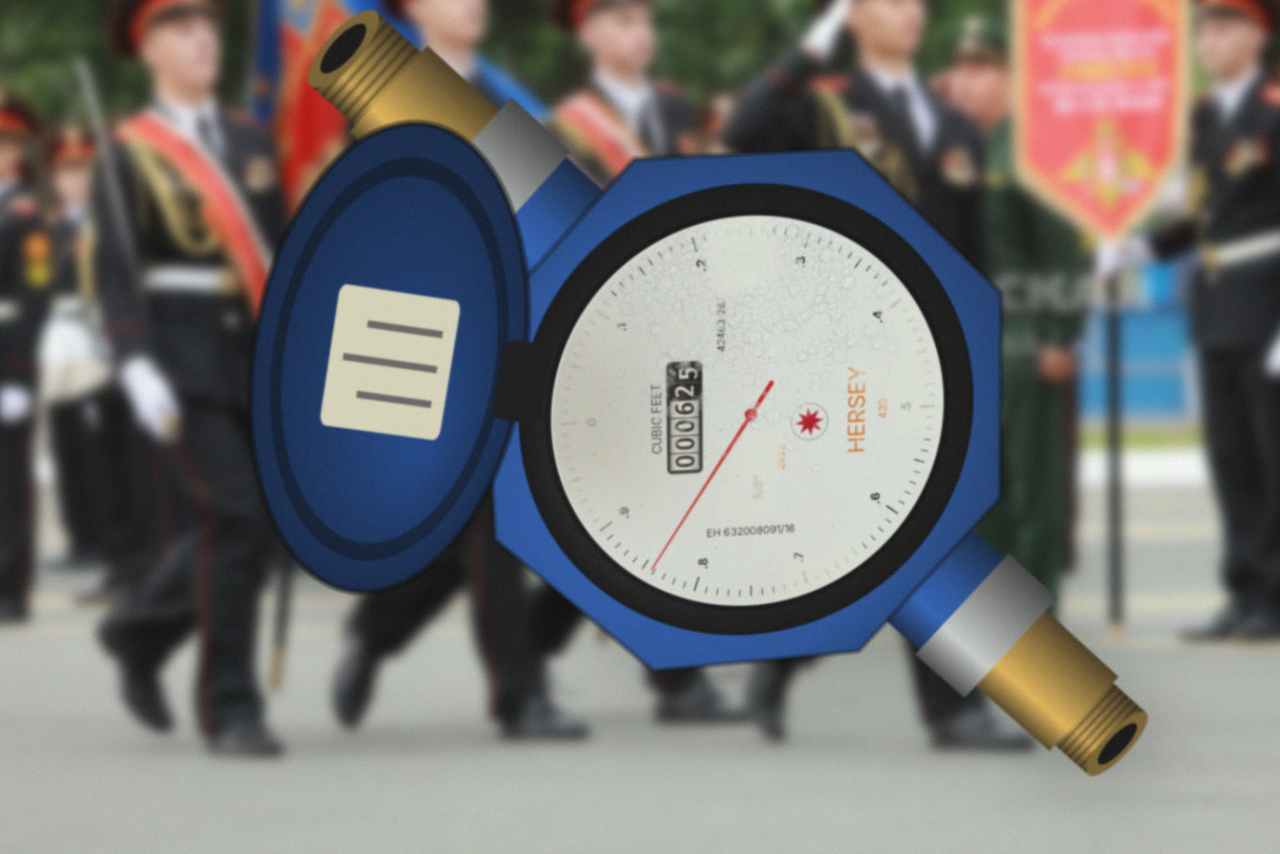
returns 624.84ft³
